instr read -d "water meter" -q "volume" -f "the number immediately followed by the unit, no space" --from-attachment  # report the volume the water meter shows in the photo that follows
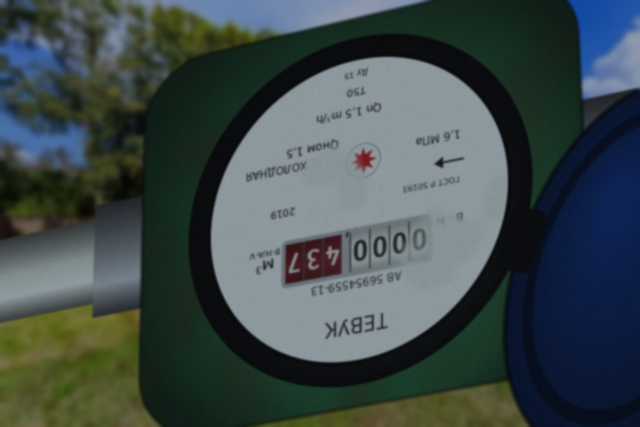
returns 0.437m³
